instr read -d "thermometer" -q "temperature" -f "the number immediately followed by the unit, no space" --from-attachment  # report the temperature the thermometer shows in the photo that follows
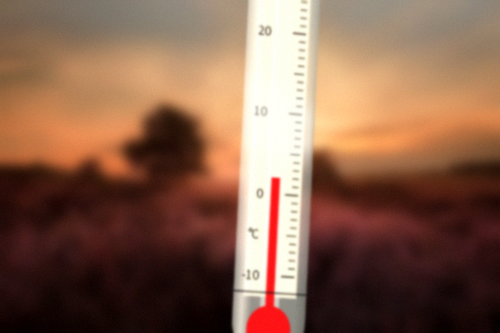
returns 2°C
